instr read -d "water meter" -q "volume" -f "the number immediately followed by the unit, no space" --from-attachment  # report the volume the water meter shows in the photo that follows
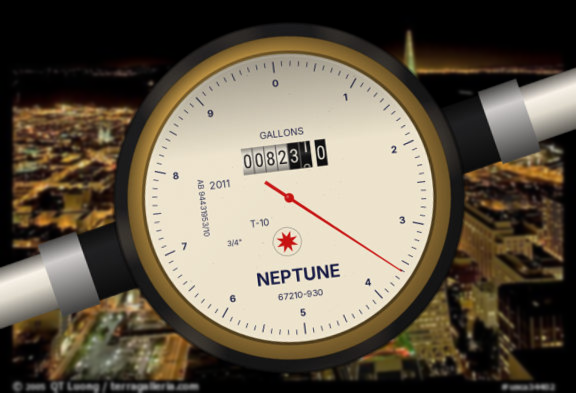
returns 82313.6gal
